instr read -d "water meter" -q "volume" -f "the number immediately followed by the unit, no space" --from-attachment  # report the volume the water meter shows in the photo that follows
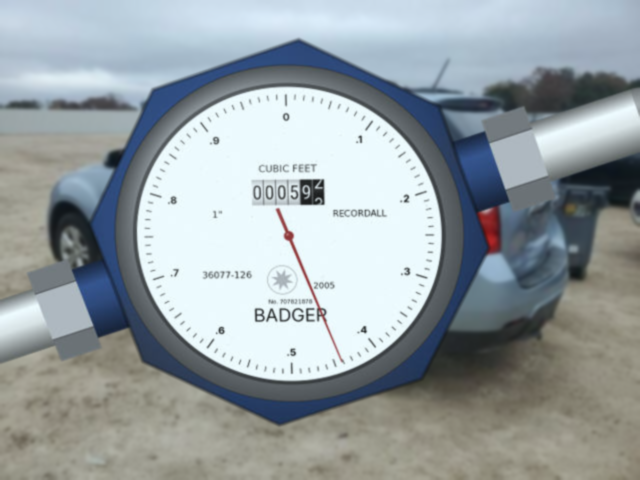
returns 592.44ft³
